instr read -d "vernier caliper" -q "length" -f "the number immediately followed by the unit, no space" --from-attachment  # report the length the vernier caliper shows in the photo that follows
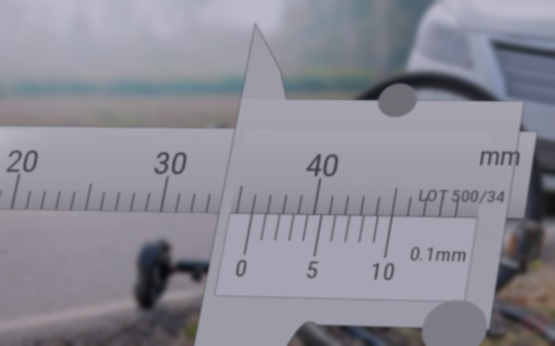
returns 36.0mm
